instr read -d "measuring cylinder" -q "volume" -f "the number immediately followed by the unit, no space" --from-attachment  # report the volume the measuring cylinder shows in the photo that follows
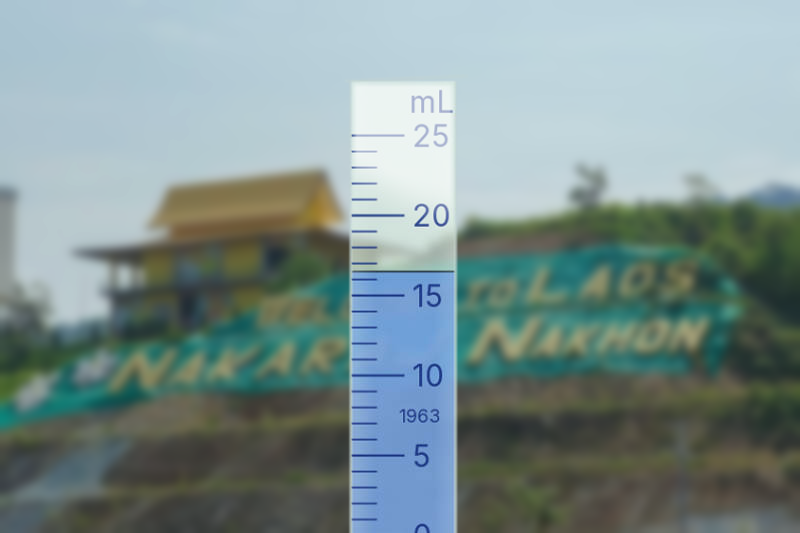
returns 16.5mL
